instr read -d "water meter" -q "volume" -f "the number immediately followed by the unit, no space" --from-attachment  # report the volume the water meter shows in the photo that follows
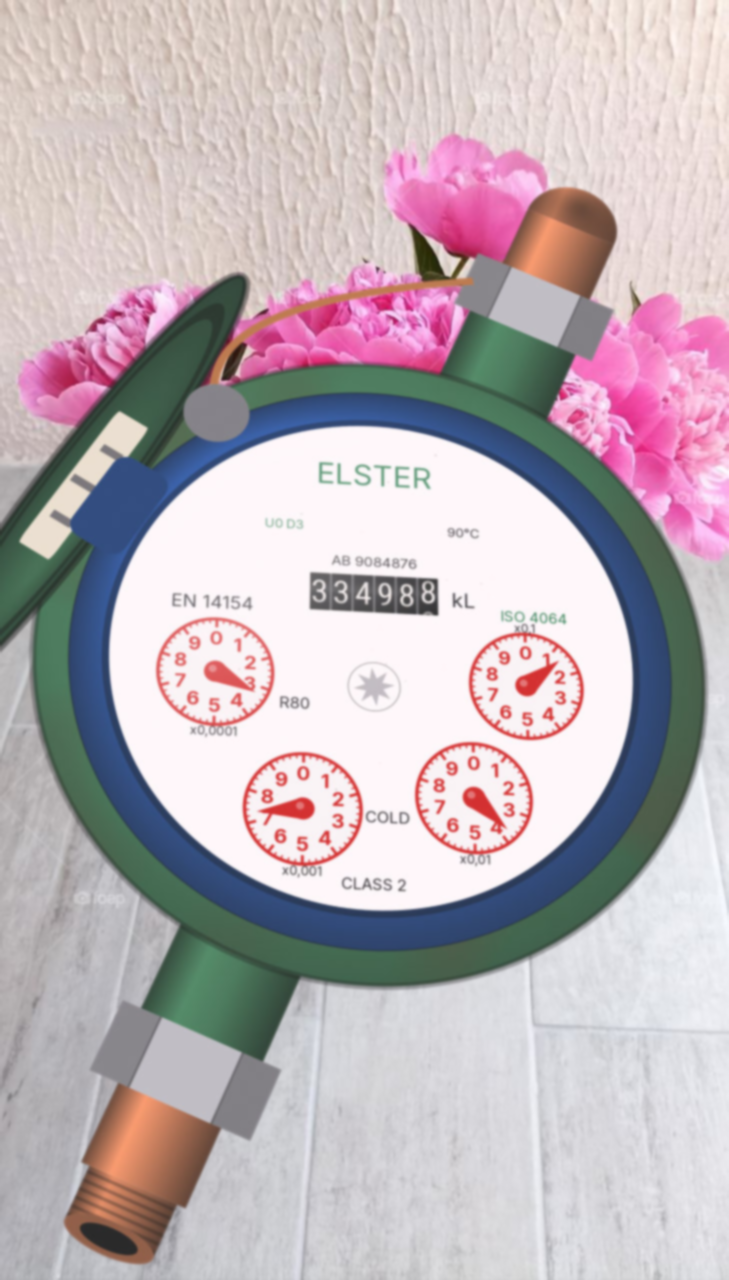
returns 334988.1373kL
